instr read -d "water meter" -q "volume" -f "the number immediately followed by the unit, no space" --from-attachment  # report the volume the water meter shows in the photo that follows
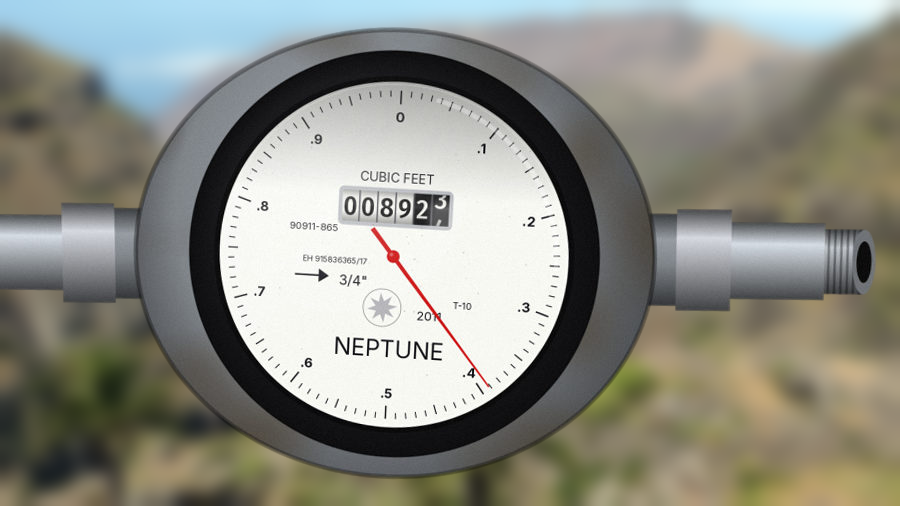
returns 8923.39ft³
